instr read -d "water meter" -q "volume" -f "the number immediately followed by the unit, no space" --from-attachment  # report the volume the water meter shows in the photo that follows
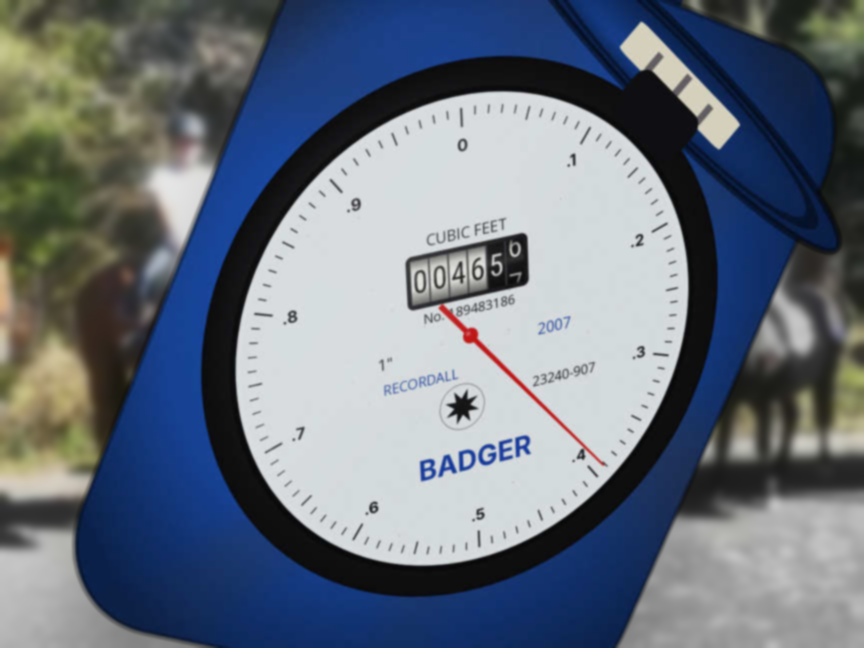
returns 4656.39ft³
